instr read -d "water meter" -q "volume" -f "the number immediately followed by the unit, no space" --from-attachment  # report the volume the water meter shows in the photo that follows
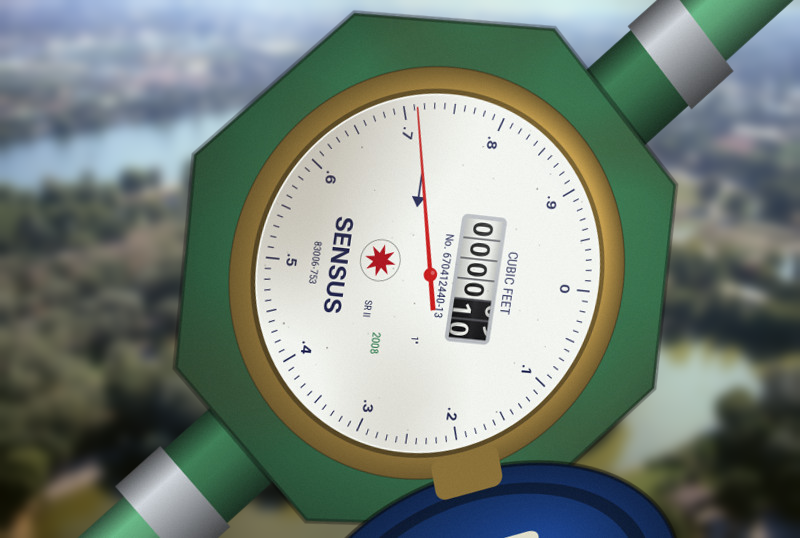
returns 9.71ft³
